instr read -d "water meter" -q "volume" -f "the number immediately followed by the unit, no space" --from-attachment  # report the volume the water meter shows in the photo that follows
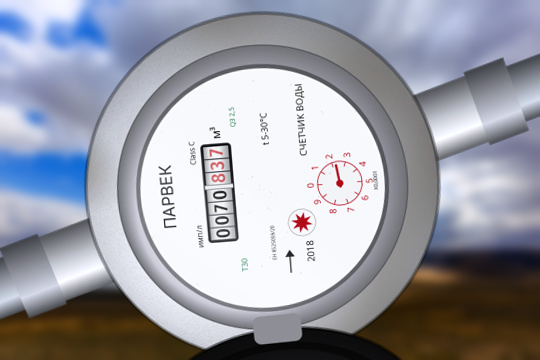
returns 70.8372m³
